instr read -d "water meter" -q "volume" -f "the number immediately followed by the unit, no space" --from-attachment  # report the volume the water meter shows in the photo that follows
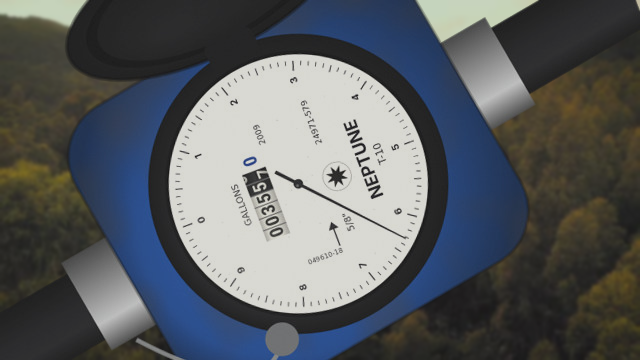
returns 35566.3gal
